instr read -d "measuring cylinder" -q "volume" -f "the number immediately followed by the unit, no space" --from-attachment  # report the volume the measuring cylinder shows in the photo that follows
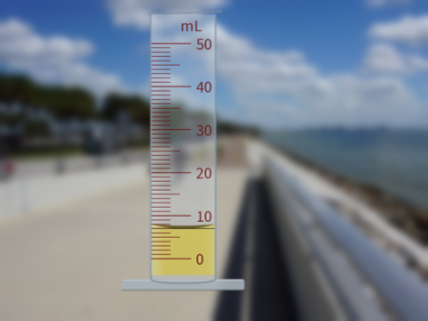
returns 7mL
